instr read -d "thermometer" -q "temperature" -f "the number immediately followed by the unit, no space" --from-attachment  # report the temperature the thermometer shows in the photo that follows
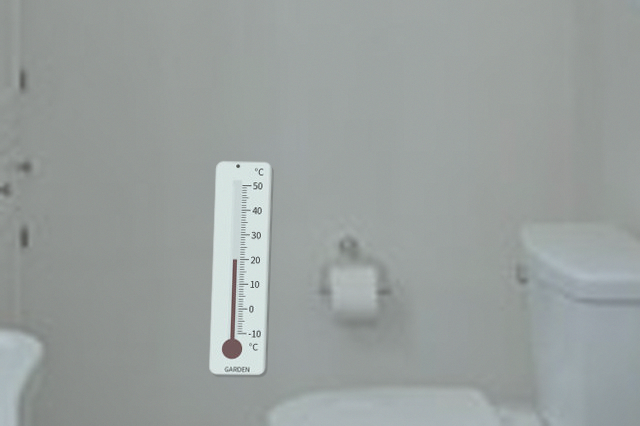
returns 20°C
